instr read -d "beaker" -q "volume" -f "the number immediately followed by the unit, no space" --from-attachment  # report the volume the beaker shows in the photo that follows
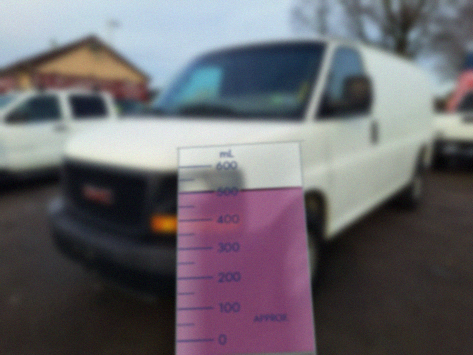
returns 500mL
